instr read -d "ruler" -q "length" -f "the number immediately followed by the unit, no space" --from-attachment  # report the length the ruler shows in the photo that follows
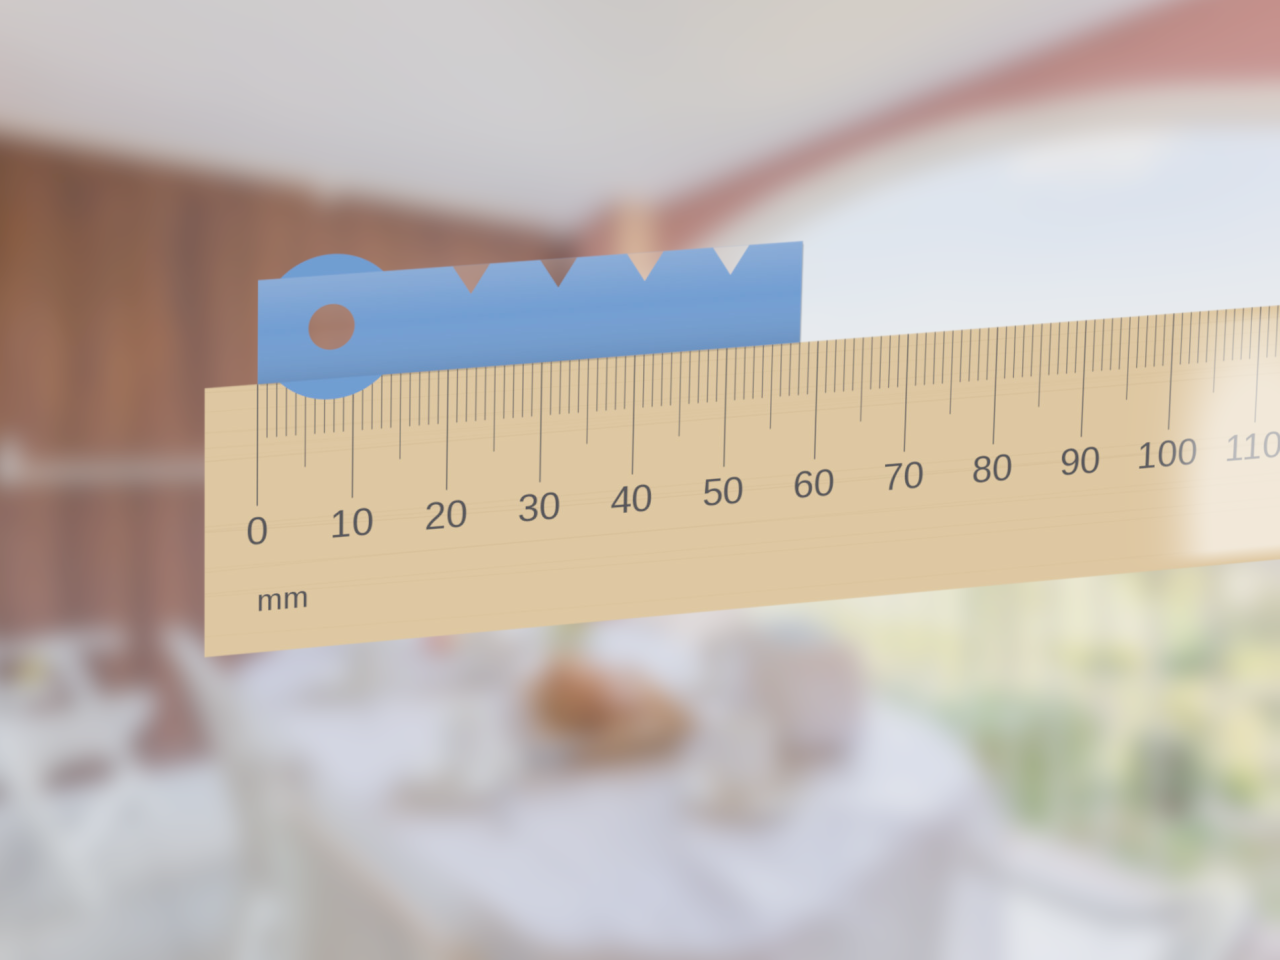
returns 58mm
